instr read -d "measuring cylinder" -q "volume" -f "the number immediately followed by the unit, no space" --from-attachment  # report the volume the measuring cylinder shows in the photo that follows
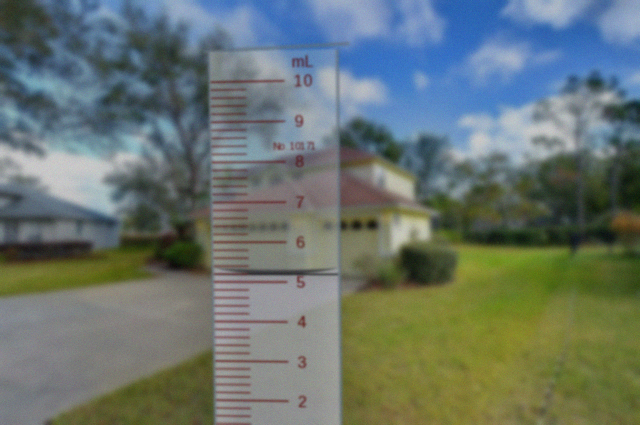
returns 5.2mL
